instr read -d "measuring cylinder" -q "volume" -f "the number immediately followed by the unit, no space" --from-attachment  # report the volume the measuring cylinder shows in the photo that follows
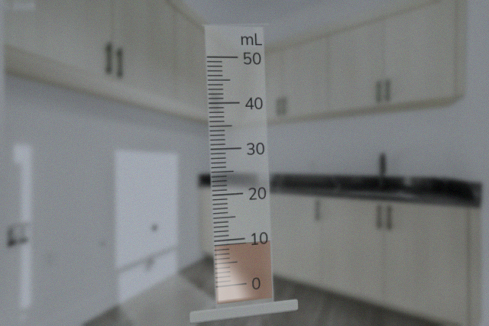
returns 9mL
